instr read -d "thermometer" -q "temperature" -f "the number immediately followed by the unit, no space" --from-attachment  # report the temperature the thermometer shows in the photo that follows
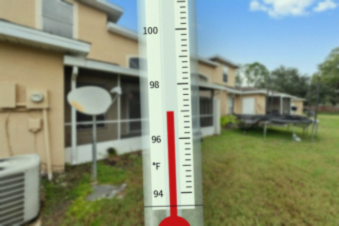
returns 97°F
